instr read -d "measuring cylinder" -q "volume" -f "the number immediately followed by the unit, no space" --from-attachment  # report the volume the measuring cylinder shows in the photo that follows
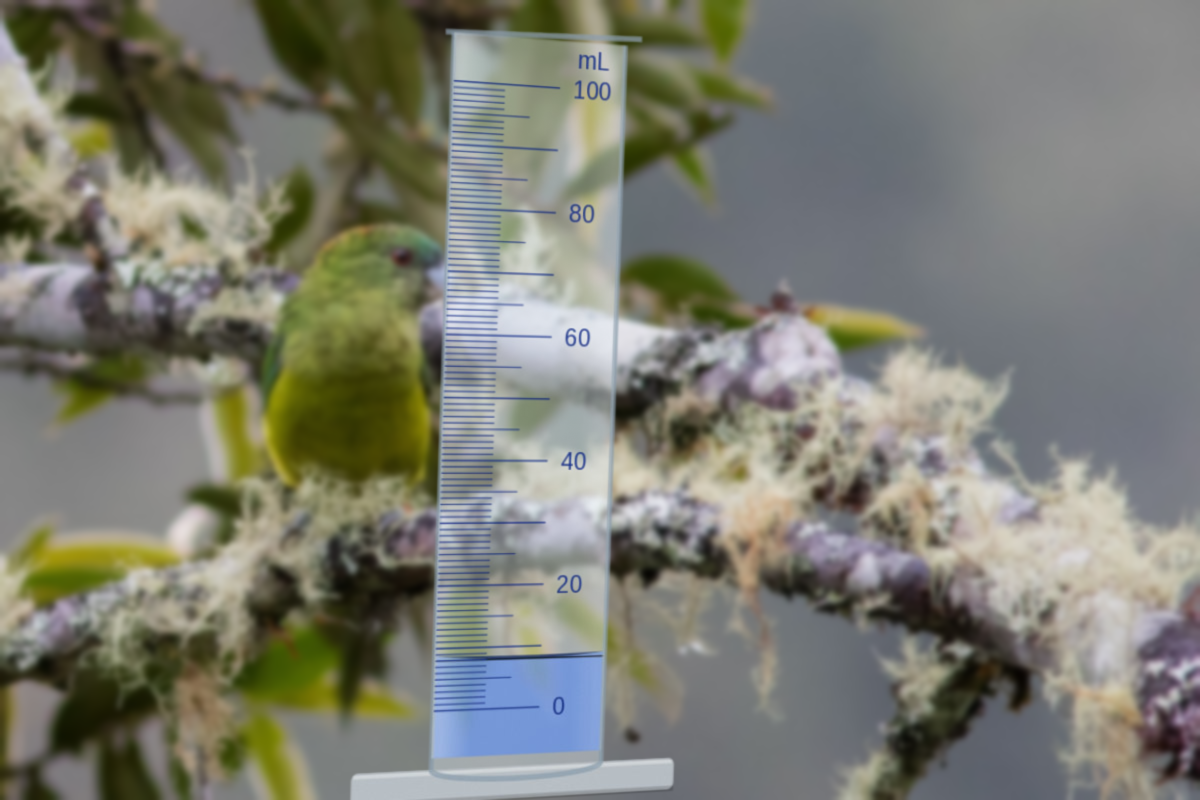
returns 8mL
